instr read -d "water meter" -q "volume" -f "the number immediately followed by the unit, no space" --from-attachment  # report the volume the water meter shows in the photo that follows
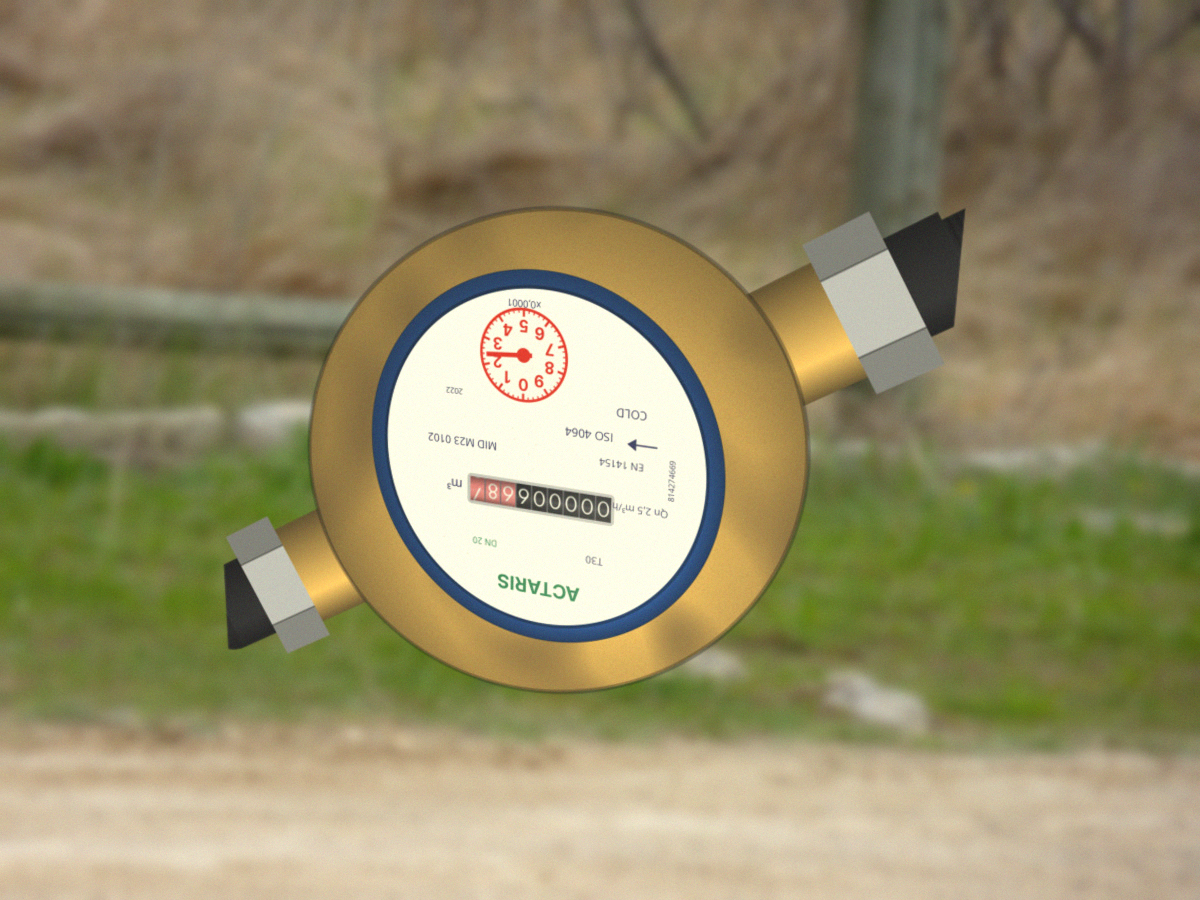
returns 6.6872m³
